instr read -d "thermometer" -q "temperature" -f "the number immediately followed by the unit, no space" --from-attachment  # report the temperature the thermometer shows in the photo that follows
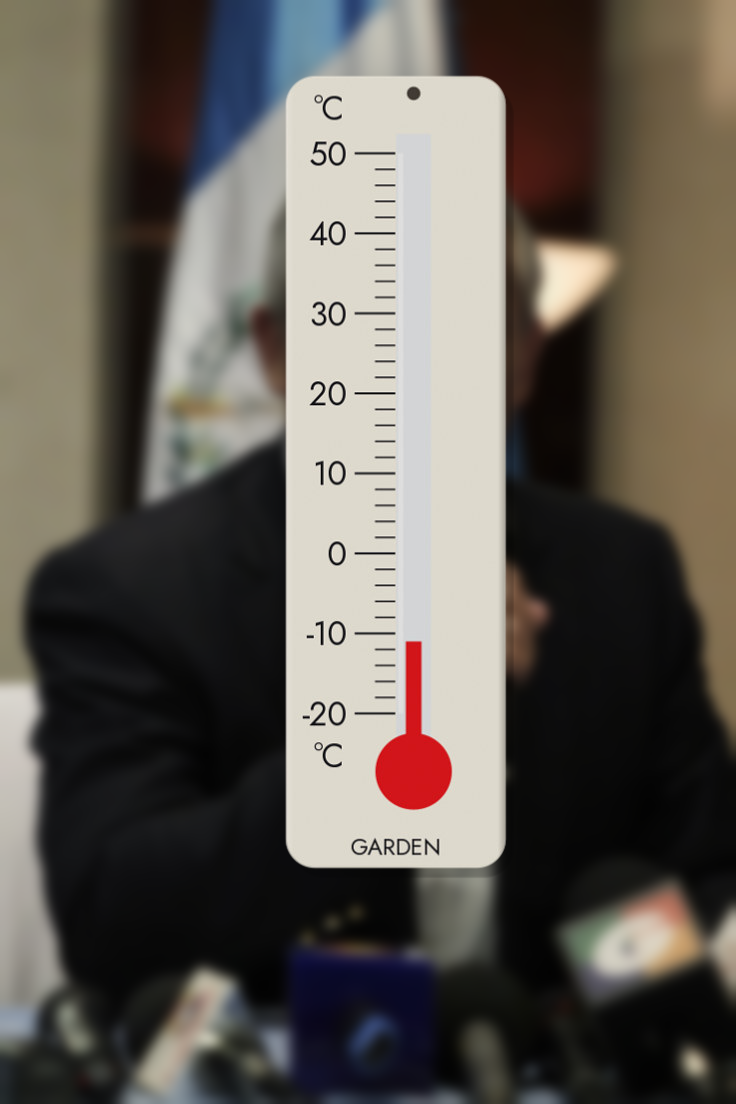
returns -11°C
